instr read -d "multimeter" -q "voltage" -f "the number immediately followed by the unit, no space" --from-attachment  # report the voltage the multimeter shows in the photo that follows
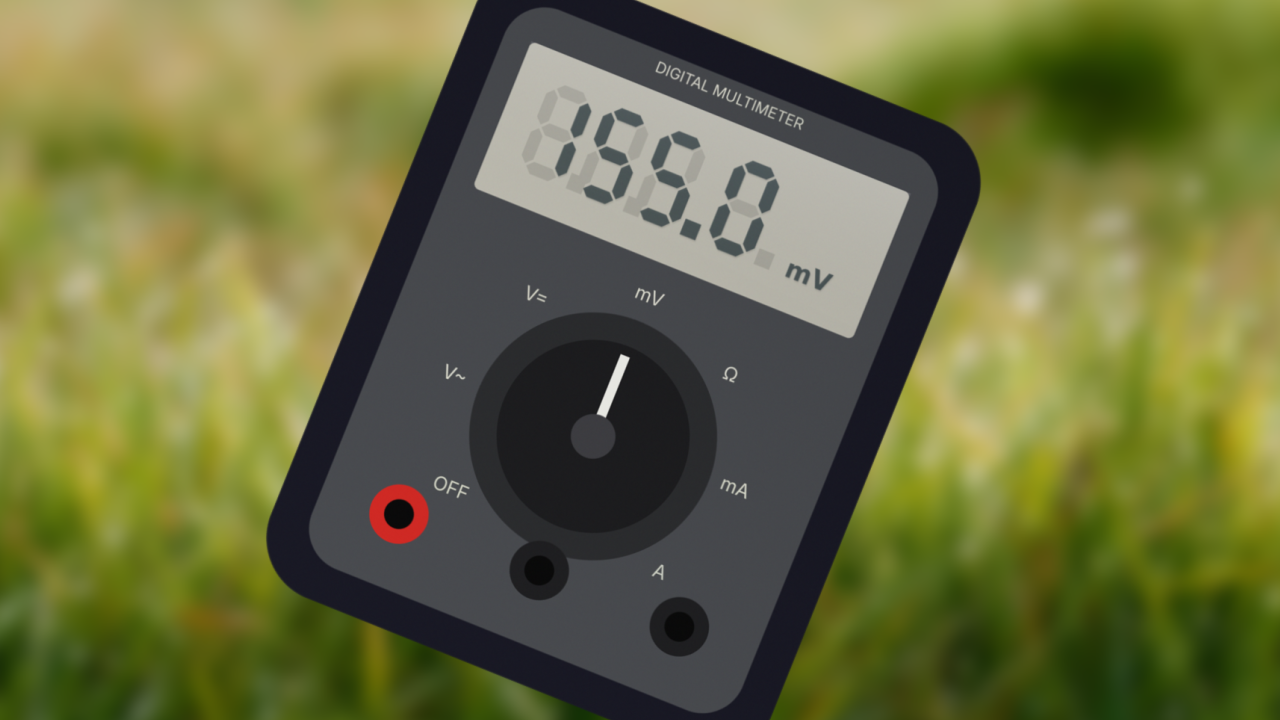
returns 155.0mV
